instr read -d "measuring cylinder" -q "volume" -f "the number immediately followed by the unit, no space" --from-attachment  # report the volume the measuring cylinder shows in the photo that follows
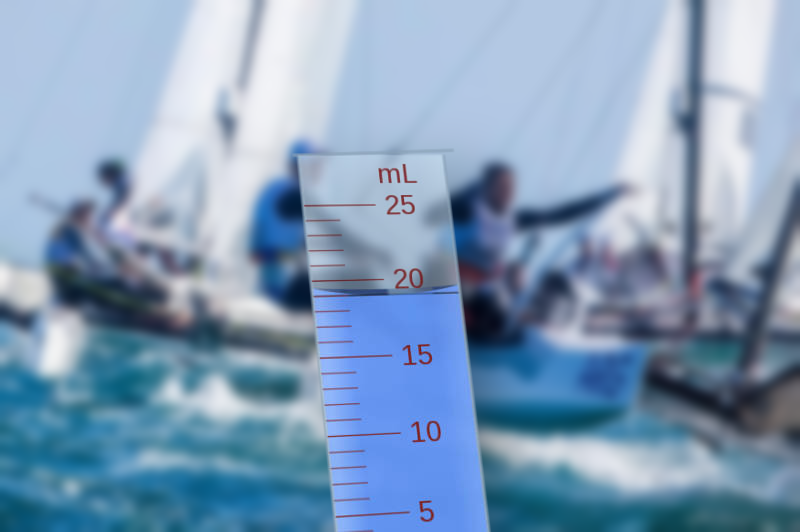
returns 19mL
